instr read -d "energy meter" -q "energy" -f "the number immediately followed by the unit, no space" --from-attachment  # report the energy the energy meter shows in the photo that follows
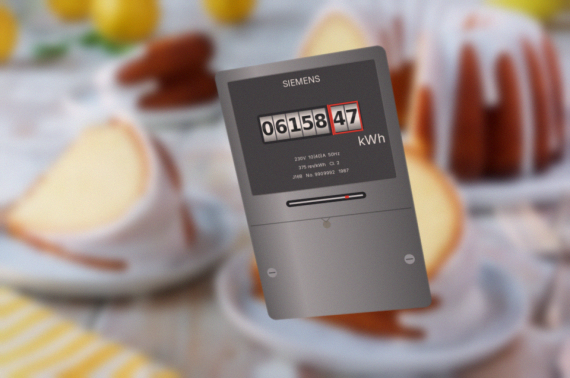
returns 6158.47kWh
